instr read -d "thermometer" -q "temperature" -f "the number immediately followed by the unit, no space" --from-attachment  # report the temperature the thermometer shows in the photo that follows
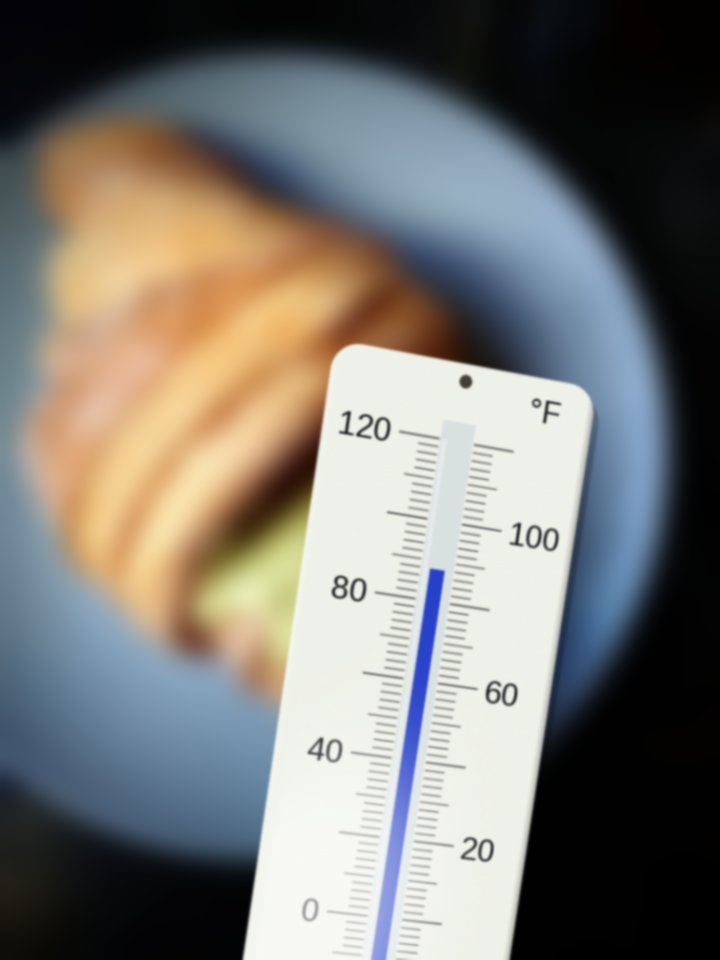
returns 88°F
